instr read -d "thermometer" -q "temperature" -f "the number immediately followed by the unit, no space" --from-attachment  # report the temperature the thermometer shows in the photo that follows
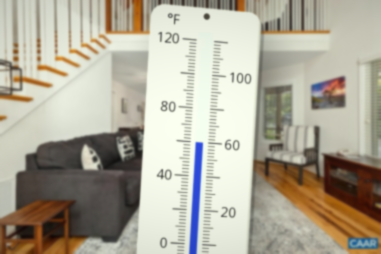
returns 60°F
